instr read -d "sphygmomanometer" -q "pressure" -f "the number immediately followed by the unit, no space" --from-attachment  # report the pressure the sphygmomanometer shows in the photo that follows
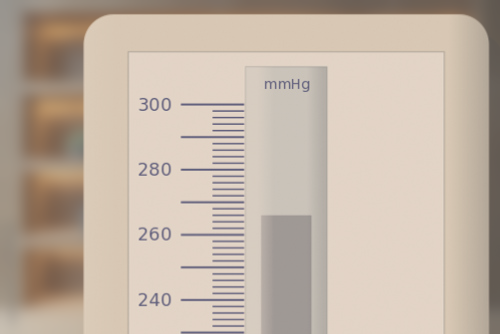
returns 266mmHg
